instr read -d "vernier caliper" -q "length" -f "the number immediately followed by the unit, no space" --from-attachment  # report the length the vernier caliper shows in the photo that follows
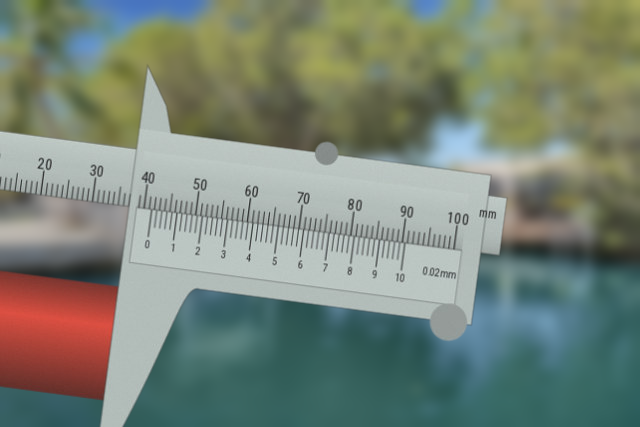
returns 41.5mm
